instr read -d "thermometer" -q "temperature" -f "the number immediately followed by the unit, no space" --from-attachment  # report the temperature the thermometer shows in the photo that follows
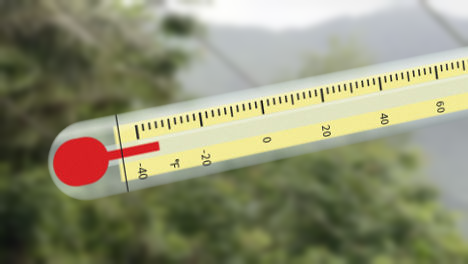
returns -34°F
